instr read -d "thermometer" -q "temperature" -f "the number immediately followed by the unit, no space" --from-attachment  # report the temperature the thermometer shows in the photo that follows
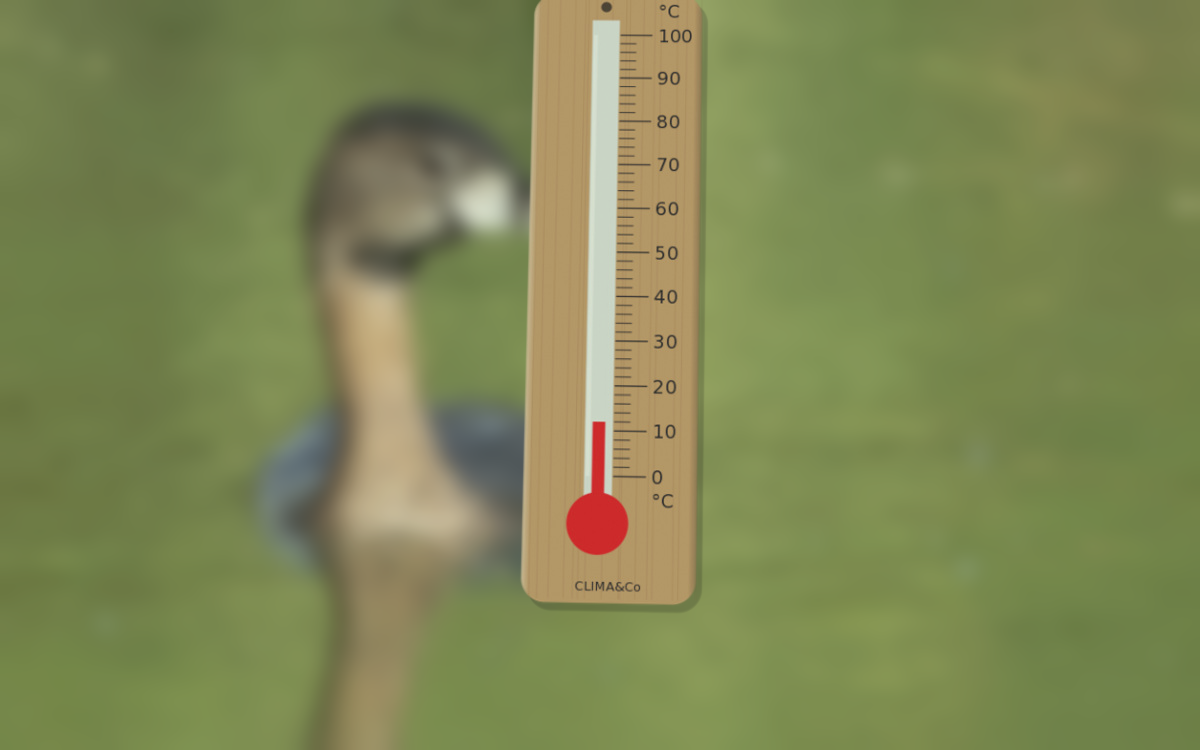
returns 12°C
